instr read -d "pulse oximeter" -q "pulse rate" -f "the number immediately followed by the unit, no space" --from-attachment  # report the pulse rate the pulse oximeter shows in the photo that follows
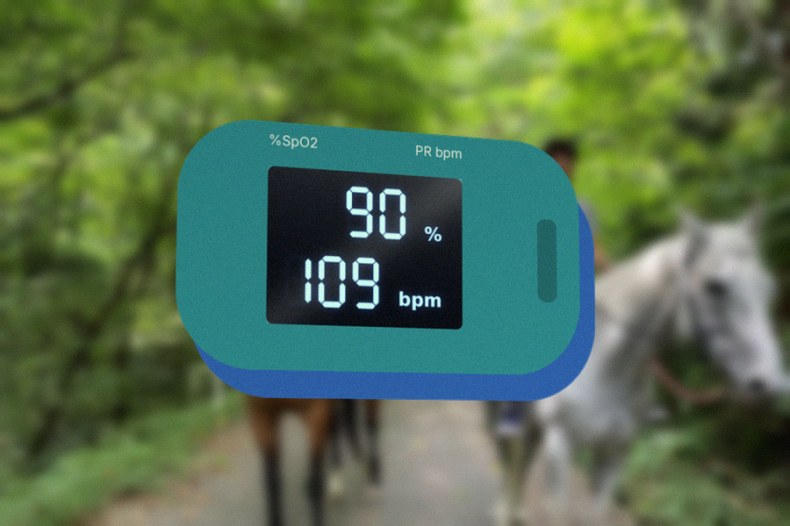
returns 109bpm
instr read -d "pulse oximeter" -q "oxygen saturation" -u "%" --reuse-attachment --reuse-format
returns 90%
